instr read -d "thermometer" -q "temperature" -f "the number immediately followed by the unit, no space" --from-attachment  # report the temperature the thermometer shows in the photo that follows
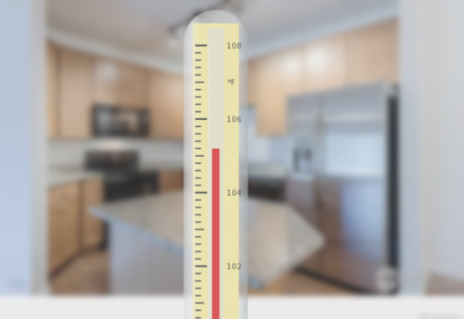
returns 105.2°F
